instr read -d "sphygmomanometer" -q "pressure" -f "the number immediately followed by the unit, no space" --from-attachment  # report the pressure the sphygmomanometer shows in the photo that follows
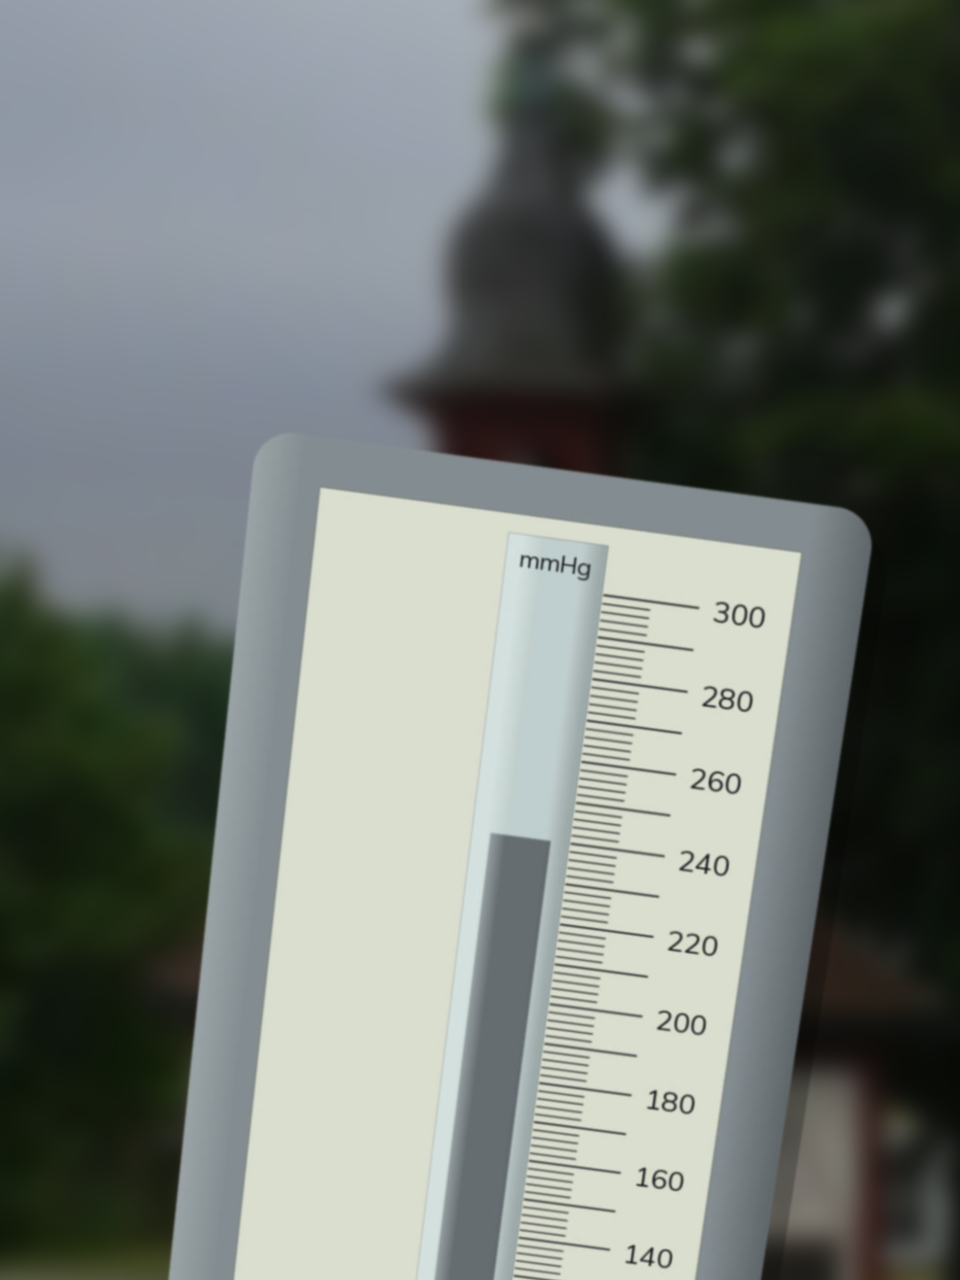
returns 240mmHg
